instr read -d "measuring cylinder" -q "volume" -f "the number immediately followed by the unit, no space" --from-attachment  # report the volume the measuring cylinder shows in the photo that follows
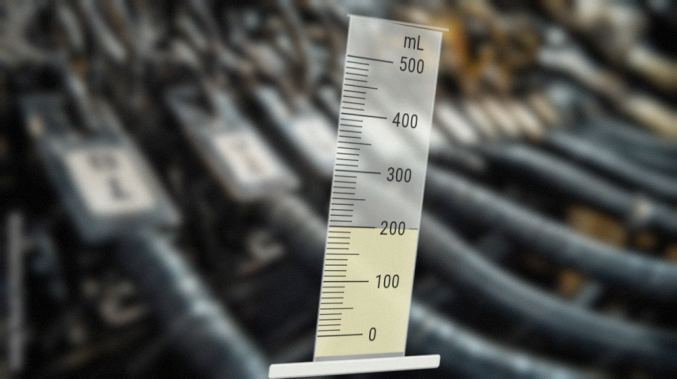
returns 200mL
